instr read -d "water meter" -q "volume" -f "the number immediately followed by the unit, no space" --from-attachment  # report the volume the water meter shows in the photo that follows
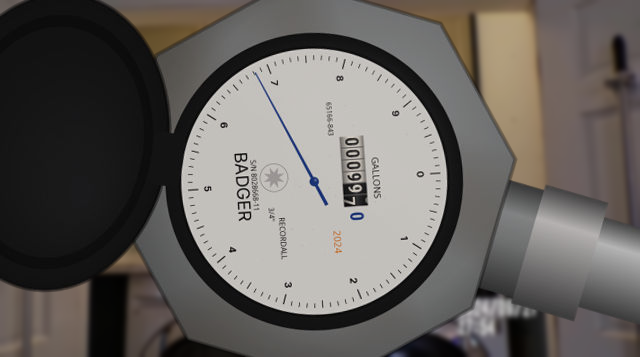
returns 9966.8gal
